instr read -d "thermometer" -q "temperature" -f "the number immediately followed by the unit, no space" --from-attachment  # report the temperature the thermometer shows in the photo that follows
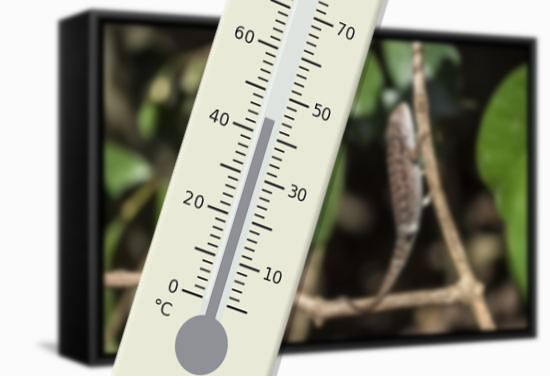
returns 44°C
